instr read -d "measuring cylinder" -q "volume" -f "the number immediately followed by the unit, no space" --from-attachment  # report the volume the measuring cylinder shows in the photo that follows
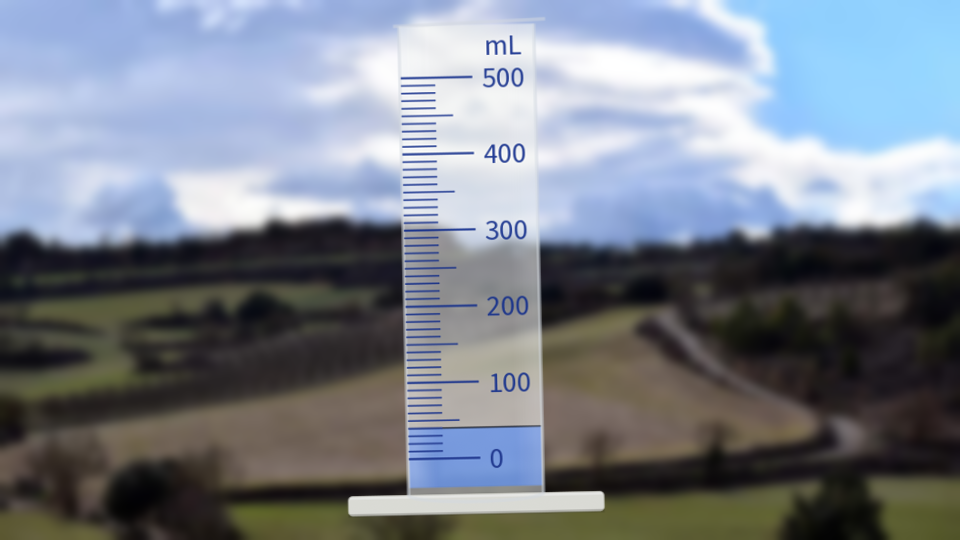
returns 40mL
